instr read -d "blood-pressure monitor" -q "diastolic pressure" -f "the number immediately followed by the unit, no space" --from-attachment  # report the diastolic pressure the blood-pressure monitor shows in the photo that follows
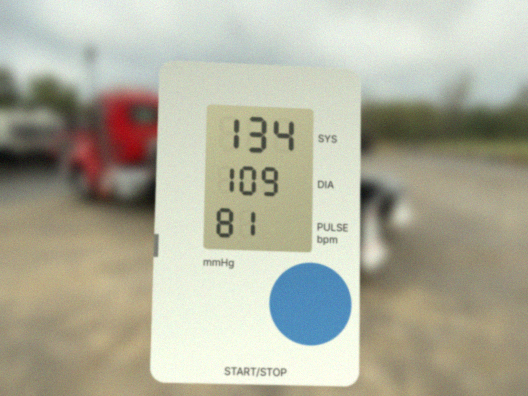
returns 109mmHg
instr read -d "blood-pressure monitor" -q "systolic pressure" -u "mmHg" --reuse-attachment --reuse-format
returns 134mmHg
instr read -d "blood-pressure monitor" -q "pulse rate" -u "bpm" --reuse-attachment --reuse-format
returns 81bpm
